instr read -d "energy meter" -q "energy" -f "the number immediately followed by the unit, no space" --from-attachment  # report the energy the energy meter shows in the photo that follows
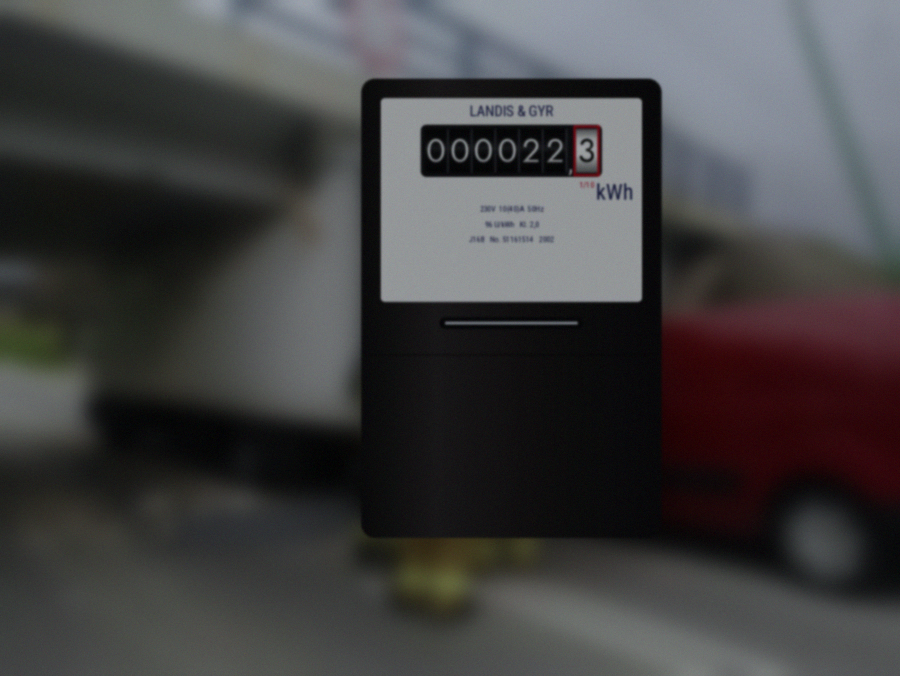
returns 22.3kWh
